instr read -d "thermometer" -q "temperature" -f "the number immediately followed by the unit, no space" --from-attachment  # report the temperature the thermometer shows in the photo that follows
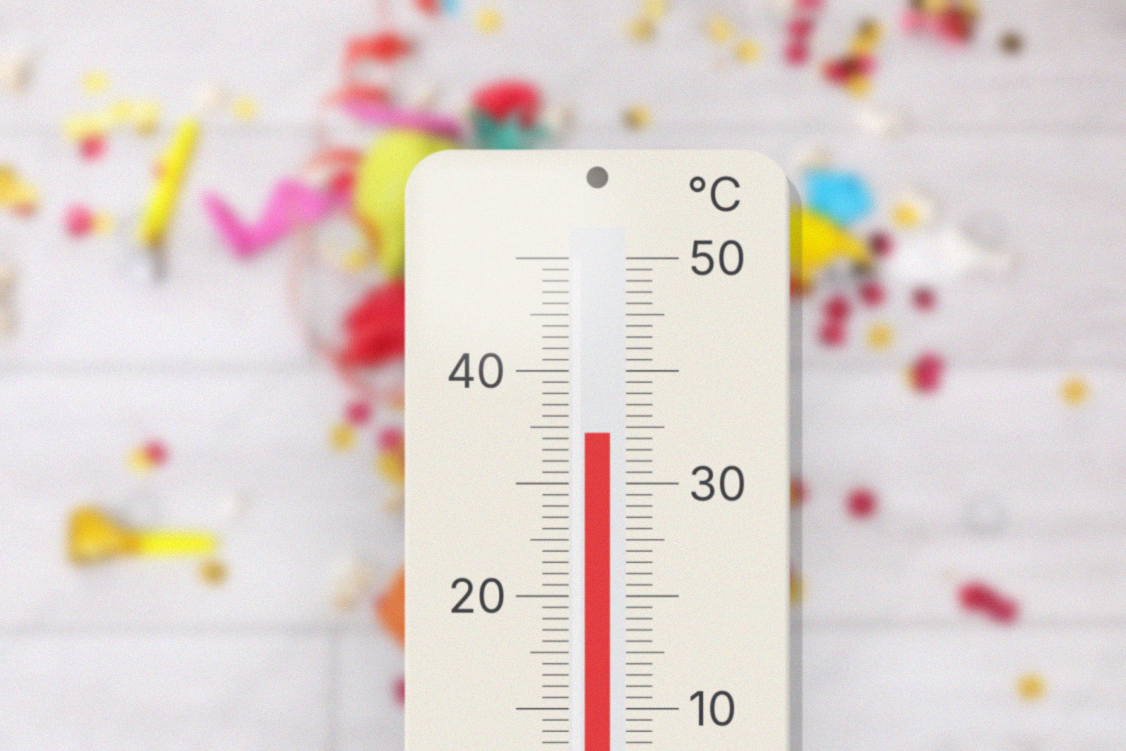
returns 34.5°C
